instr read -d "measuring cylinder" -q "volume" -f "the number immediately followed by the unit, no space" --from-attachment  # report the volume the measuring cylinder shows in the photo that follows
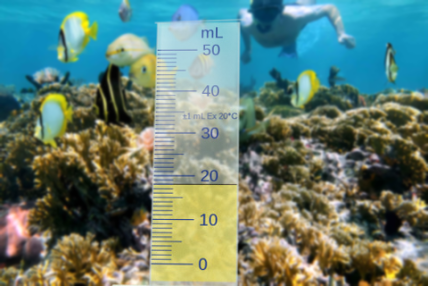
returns 18mL
